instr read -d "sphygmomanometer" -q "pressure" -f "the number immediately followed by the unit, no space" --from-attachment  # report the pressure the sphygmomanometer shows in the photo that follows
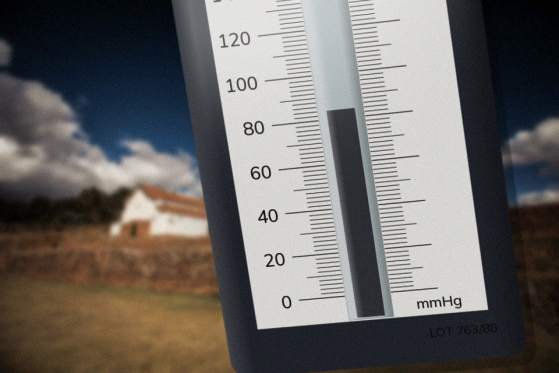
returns 84mmHg
